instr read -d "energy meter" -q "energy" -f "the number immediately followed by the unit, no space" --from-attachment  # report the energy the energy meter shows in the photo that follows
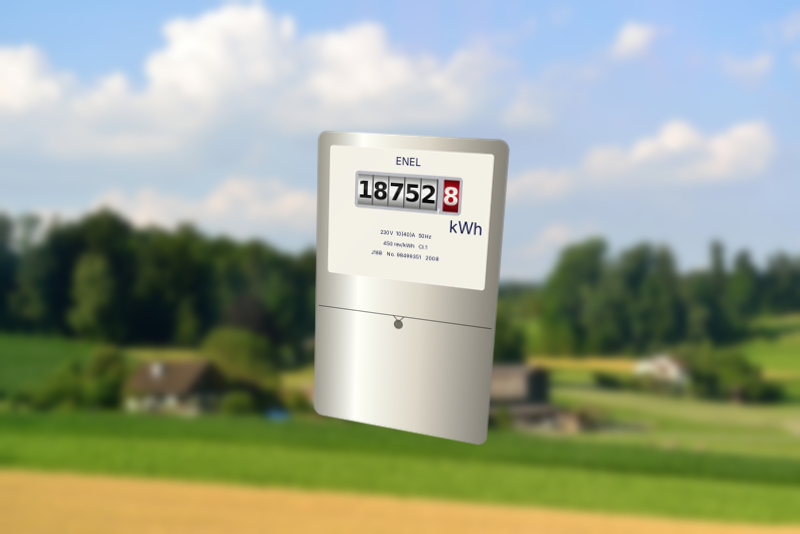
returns 18752.8kWh
